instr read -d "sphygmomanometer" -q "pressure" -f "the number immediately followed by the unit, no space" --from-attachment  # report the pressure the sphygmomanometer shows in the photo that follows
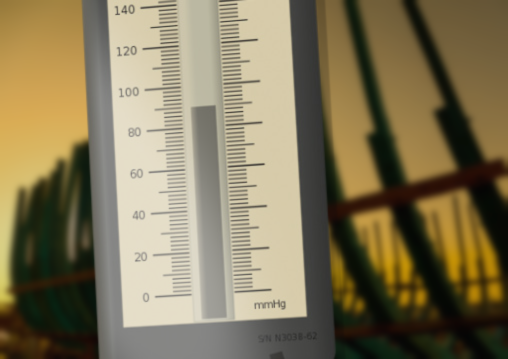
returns 90mmHg
